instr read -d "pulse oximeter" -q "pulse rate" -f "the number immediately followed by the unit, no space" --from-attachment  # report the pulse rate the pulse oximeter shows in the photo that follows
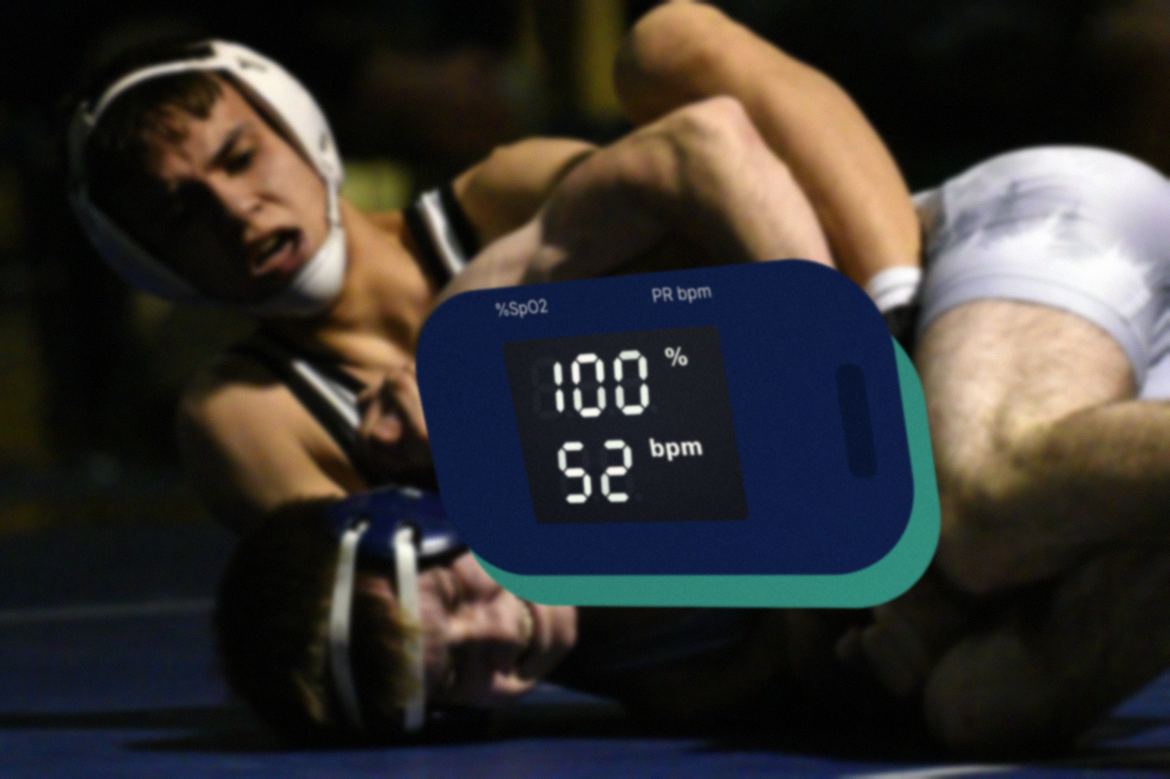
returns 52bpm
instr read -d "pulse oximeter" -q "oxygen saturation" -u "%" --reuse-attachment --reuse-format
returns 100%
